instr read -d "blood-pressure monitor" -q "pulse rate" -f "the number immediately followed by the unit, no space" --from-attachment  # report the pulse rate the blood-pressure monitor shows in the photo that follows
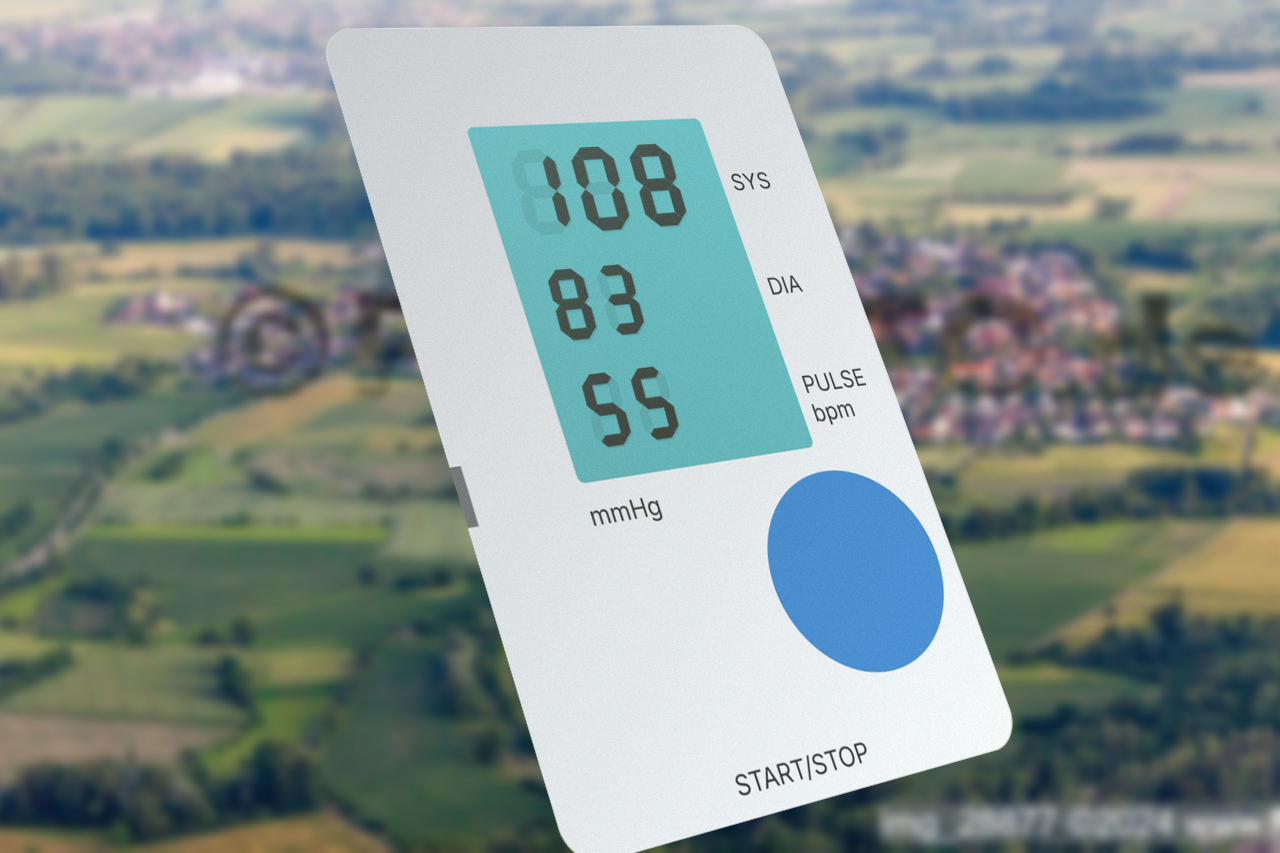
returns 55bpm
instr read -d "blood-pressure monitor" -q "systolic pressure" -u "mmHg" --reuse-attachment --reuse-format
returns 108mmHg
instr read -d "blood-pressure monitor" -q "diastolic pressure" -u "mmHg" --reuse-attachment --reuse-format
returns 83mmHg
